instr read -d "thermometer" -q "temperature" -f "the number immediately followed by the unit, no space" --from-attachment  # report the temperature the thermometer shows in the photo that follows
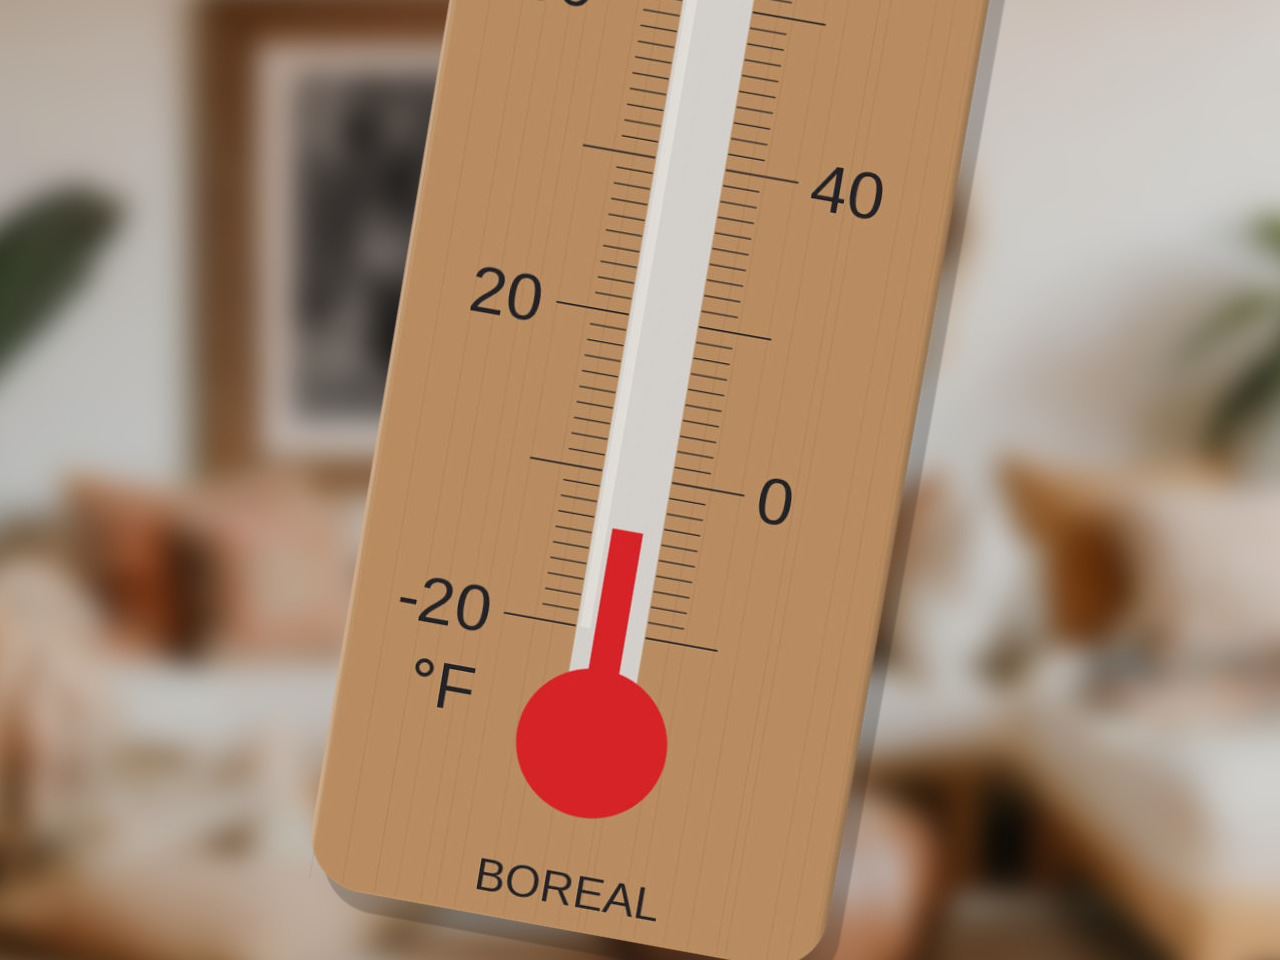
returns -7°F
